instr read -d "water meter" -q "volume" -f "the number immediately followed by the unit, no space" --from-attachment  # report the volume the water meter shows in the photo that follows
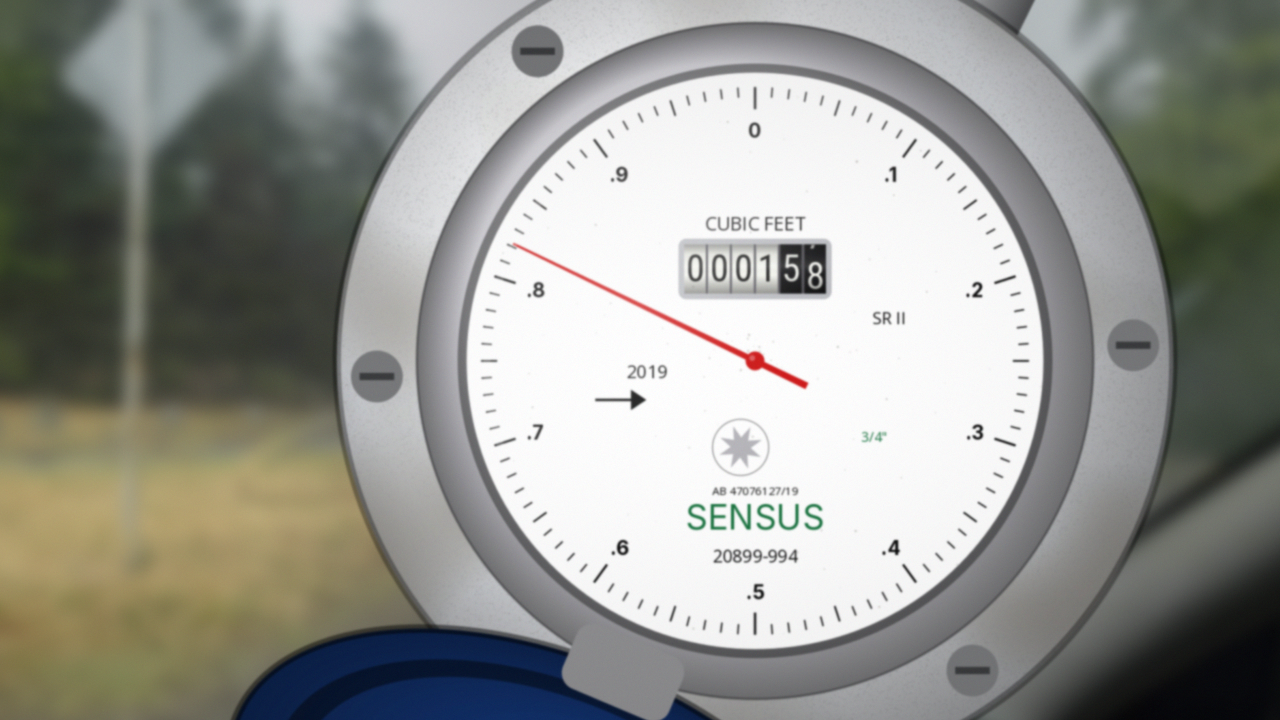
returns 157.82ft³
